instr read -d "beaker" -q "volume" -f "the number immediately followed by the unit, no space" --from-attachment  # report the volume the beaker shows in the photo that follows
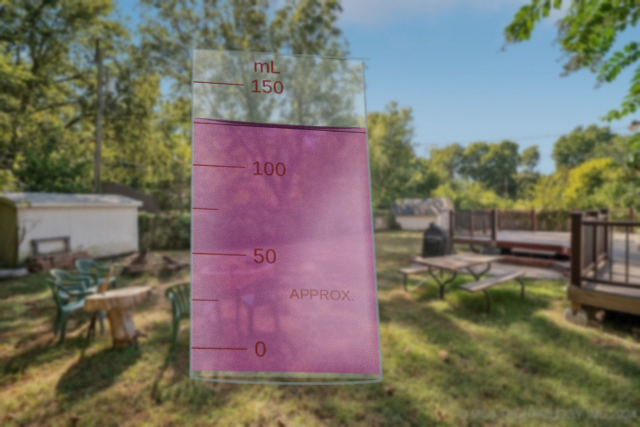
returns 125mL
